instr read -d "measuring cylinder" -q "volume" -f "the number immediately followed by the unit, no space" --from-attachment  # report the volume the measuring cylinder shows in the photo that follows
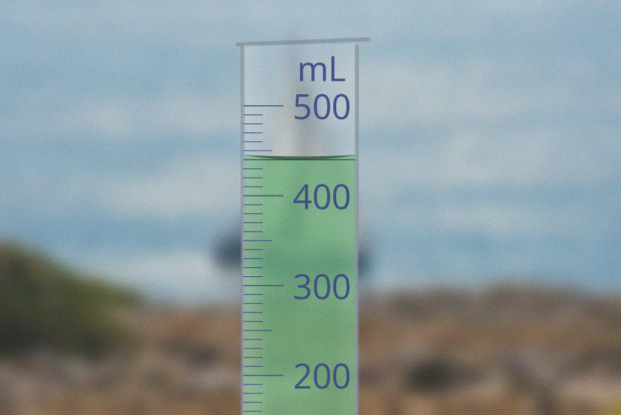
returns 440mL
